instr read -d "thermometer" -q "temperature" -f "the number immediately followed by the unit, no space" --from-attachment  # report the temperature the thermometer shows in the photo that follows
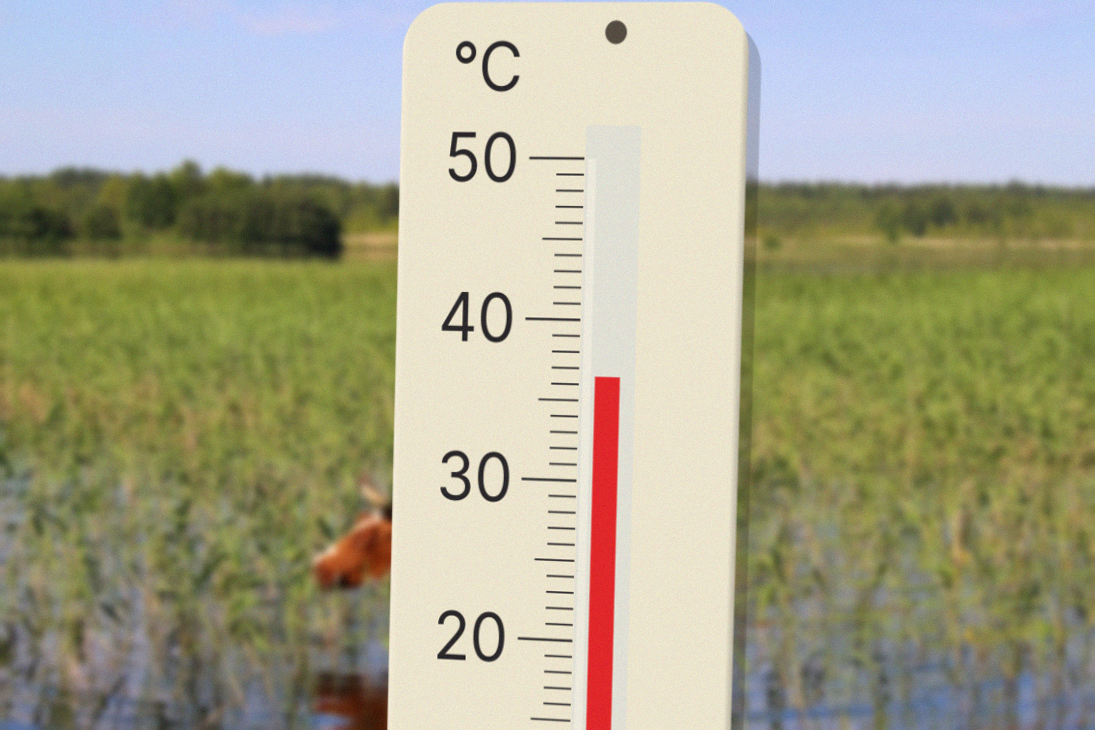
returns 36.5°C
